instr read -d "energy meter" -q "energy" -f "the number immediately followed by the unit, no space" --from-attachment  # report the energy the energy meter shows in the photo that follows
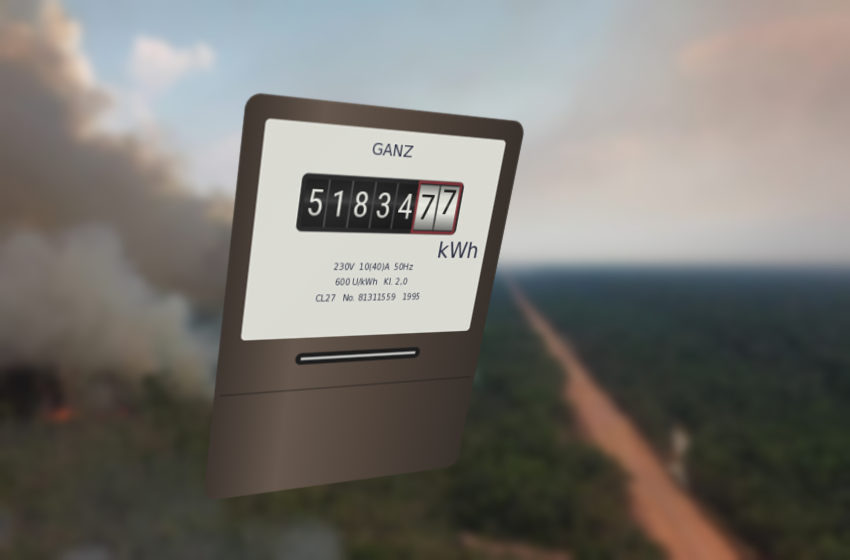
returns 51834.77kWh
